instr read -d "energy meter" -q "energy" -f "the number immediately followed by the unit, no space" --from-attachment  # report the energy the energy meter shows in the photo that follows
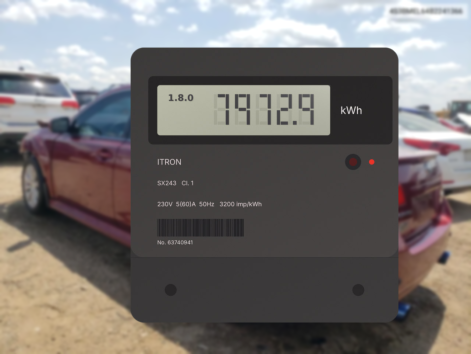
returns 7972.9kWh
